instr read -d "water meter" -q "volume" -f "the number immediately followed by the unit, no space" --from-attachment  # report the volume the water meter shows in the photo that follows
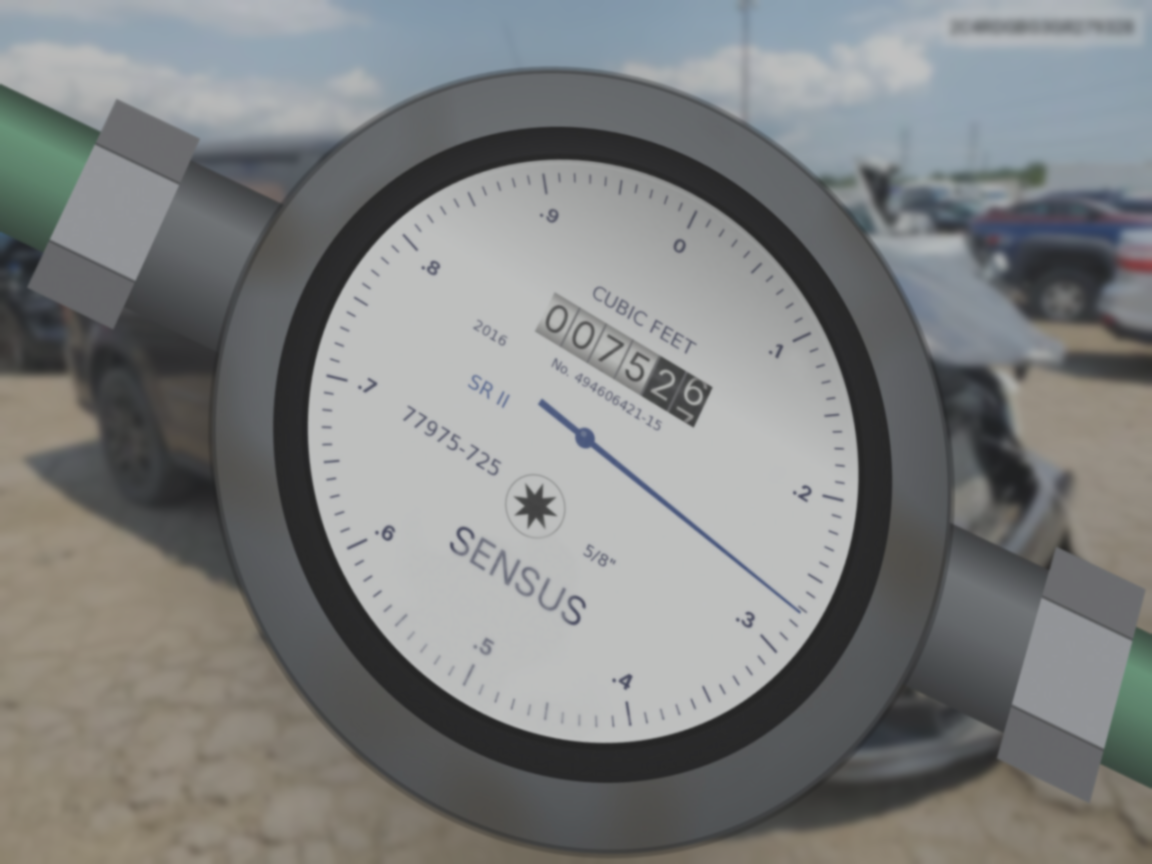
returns 7526.27ft³
